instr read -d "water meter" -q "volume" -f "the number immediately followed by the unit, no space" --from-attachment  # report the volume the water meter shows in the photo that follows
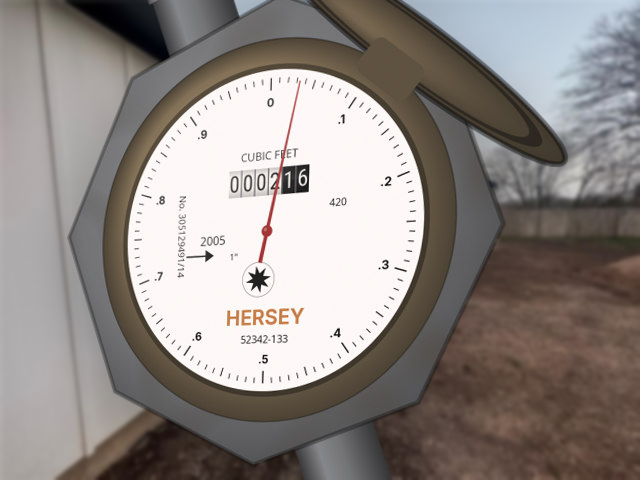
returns 216.03ft³
